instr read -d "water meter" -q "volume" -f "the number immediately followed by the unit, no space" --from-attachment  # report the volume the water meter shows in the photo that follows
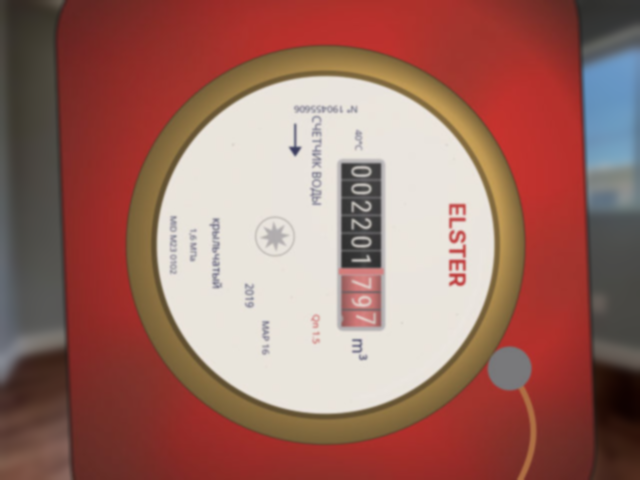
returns 2201.797m³
